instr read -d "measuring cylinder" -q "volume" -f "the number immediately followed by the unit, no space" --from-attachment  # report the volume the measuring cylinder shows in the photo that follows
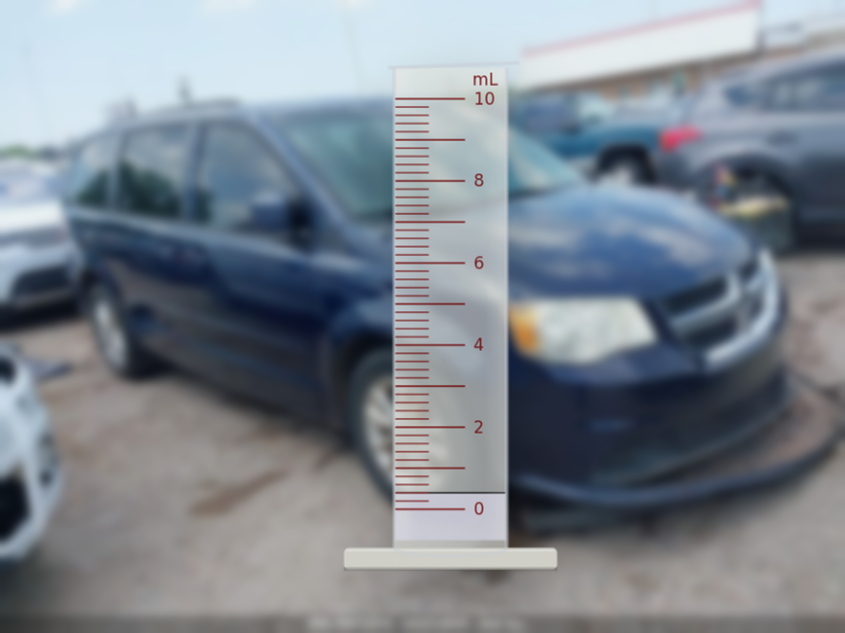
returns 0.4mL
